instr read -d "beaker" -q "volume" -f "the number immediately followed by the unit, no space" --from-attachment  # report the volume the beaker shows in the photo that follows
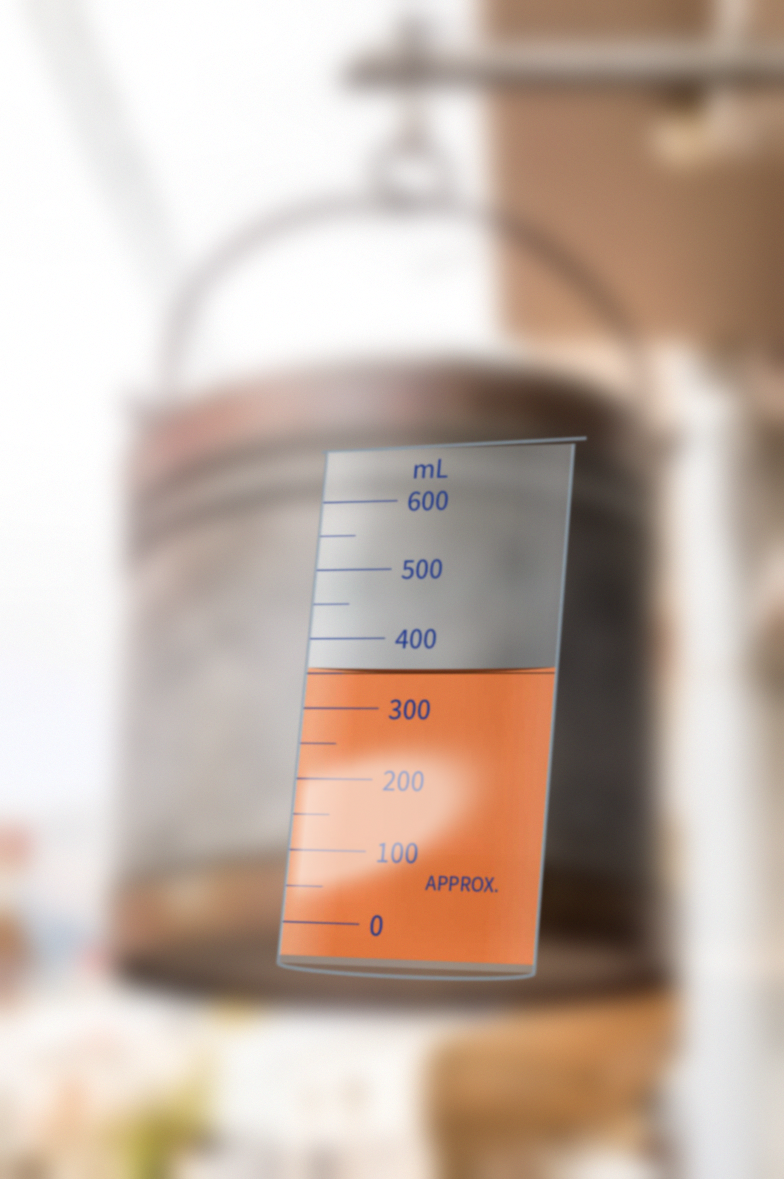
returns 350mL
